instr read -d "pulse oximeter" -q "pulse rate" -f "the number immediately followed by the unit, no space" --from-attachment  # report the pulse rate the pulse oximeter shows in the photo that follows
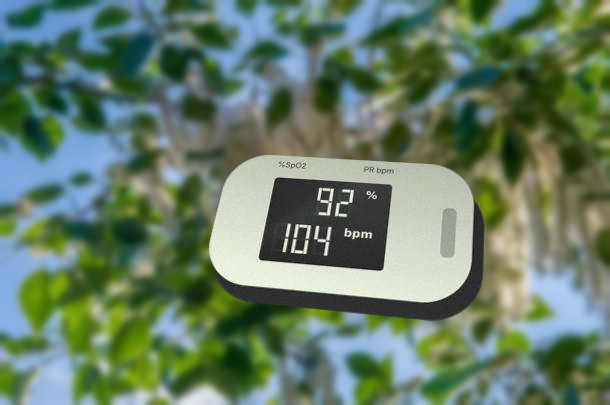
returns 104bpm
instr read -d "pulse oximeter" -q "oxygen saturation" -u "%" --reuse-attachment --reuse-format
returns 92%
